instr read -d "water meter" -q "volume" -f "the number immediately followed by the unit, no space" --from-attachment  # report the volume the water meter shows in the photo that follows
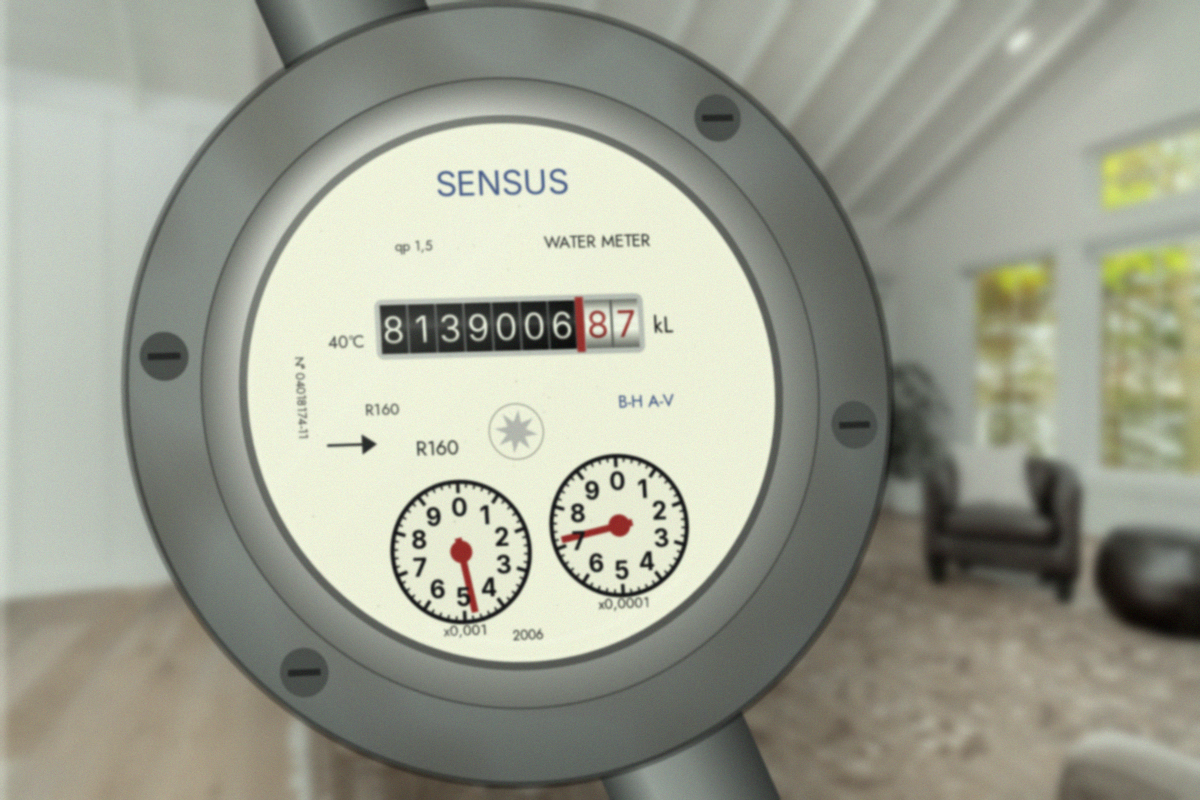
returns 8139006.8747kL
